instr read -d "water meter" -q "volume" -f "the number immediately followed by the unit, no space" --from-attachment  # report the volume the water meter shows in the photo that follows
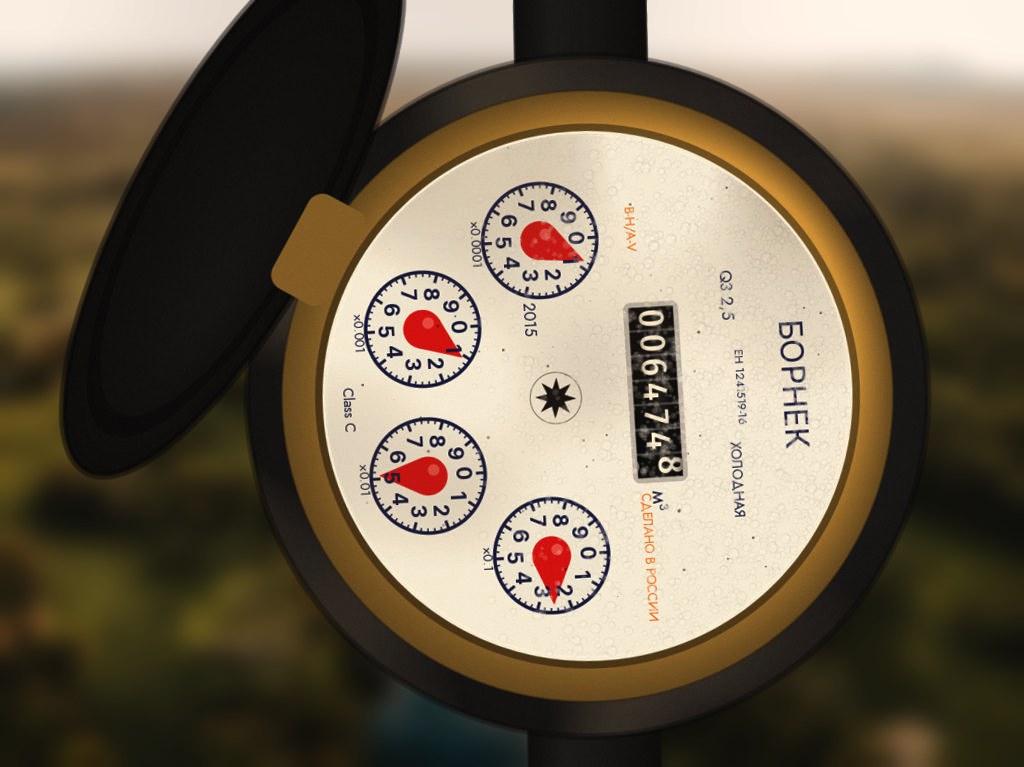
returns 64748.2510m³
